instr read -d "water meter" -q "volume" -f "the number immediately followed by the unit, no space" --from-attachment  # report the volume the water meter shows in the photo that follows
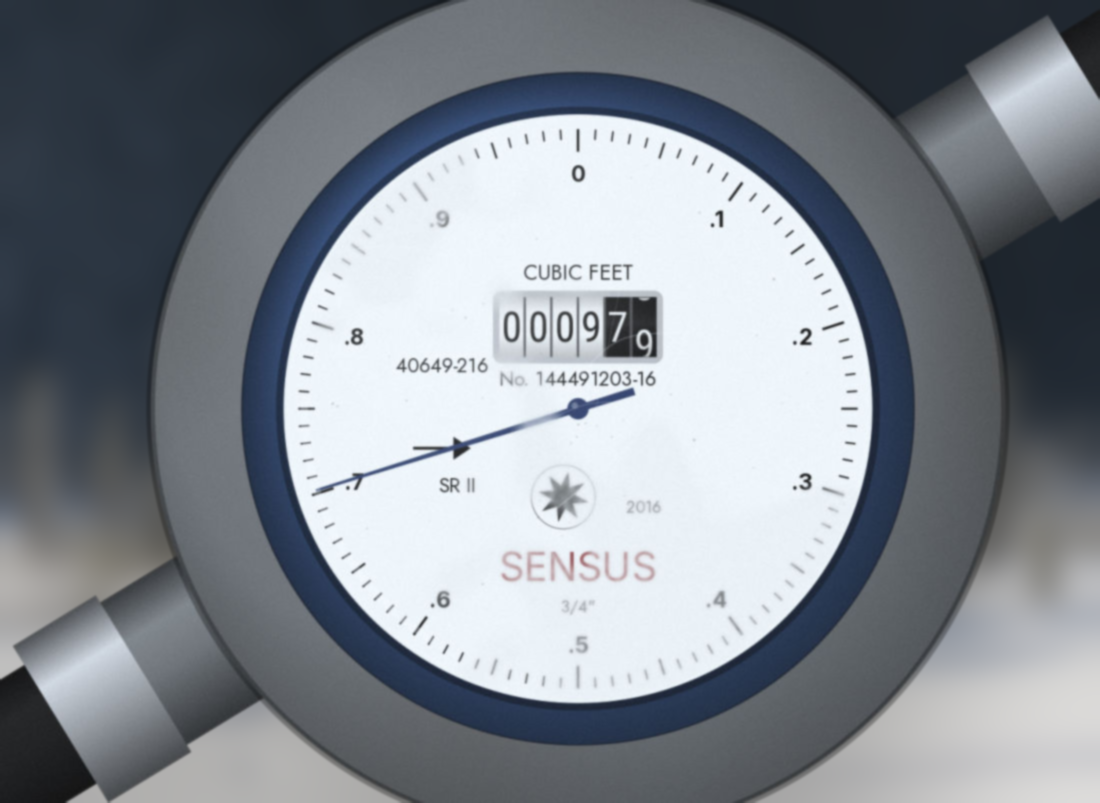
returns 978.70ft³
